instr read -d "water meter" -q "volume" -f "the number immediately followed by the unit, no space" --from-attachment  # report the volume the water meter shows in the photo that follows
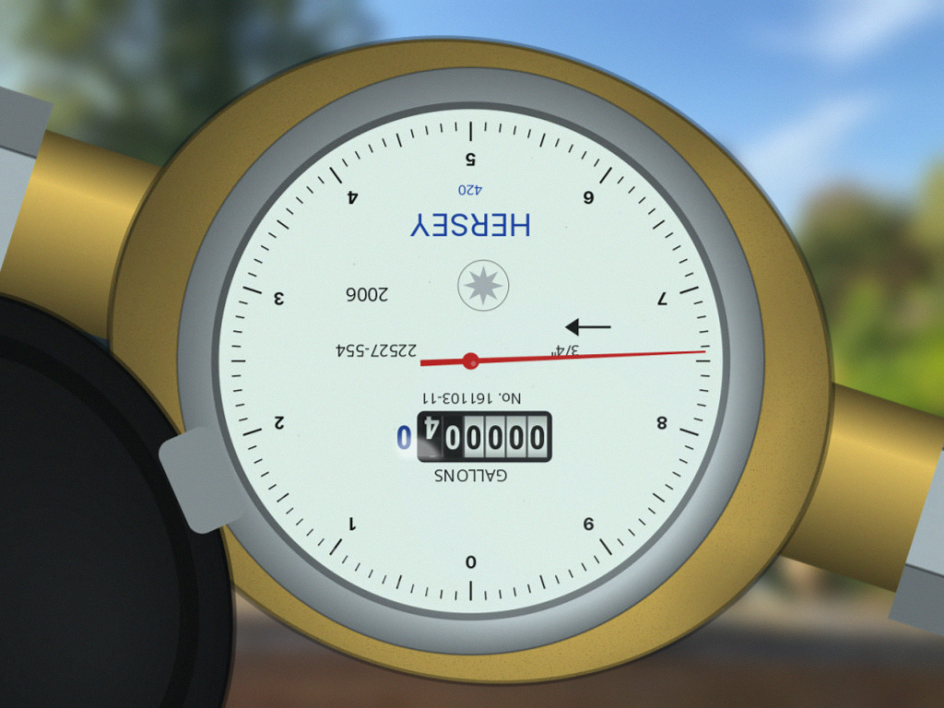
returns 37.4gal
